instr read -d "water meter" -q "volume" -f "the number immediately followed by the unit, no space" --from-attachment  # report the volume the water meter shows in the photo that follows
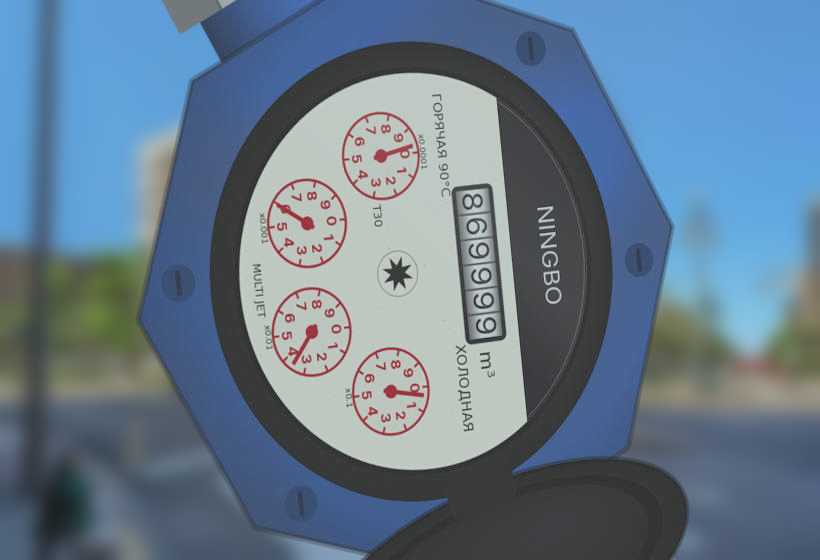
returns 869999.0359m³
